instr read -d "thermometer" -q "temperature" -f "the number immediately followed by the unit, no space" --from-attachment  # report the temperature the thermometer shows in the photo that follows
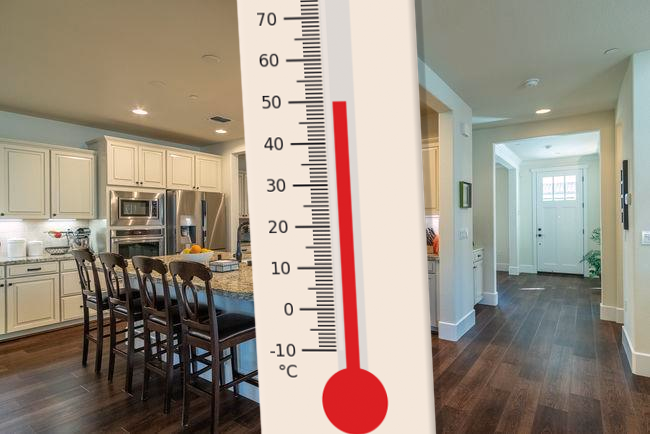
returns 50°C
